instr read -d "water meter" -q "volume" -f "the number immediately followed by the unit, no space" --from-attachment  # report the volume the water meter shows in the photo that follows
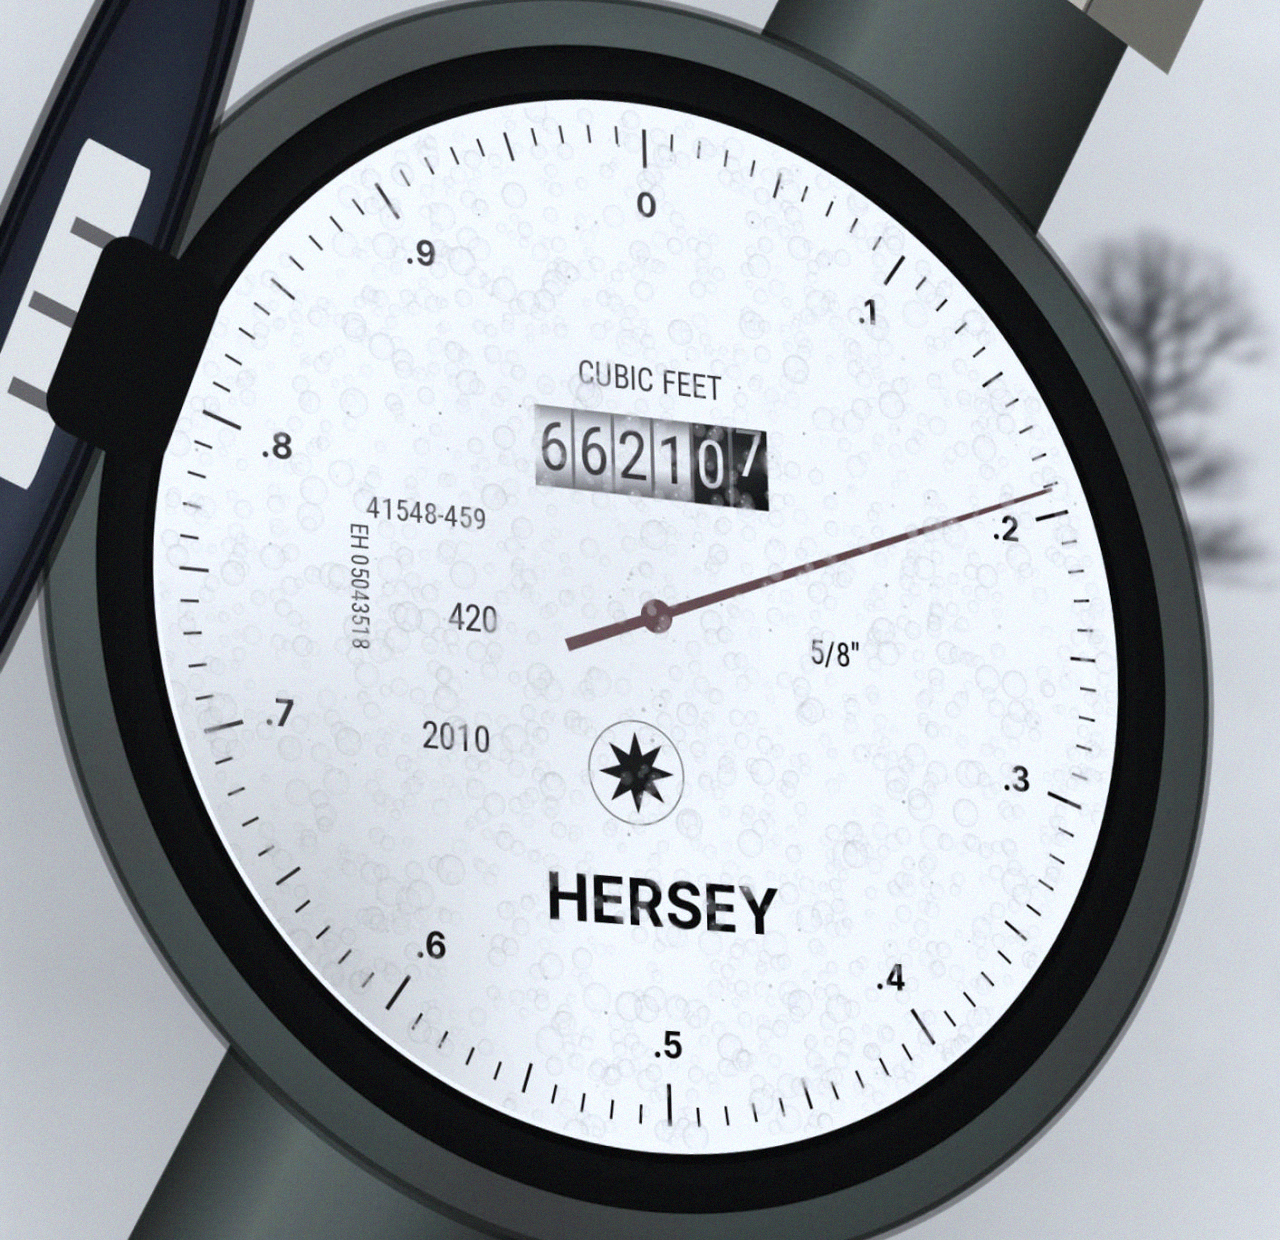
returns 662107.19ft³
